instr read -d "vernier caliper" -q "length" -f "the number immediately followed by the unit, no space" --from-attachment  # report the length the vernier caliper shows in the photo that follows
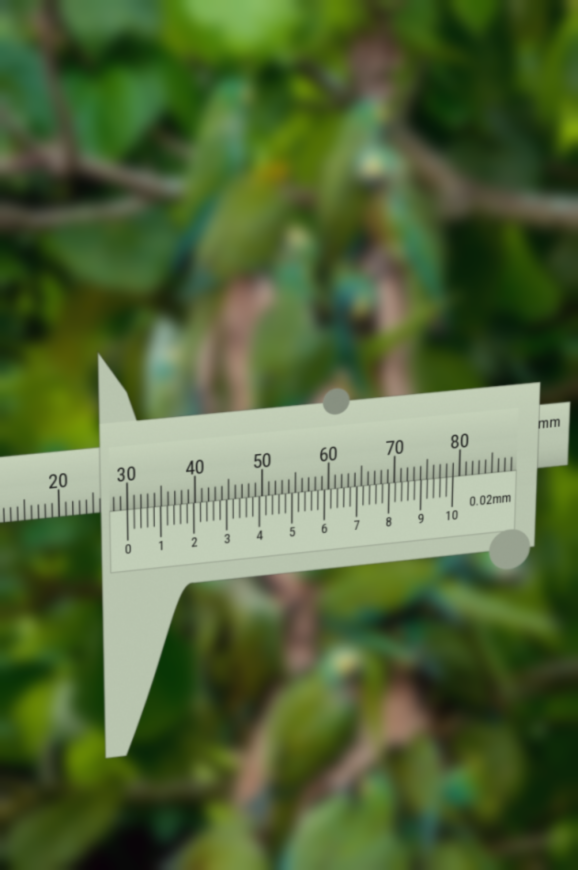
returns 30.0mm
